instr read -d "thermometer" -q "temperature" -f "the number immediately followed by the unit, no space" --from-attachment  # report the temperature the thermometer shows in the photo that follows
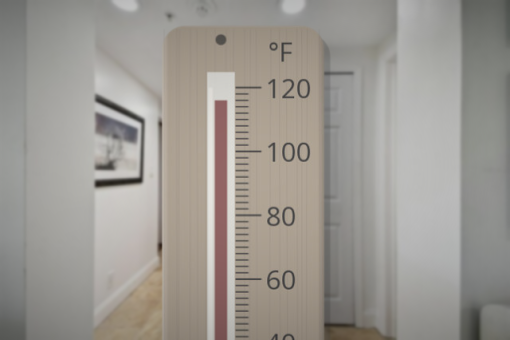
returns 116°F
